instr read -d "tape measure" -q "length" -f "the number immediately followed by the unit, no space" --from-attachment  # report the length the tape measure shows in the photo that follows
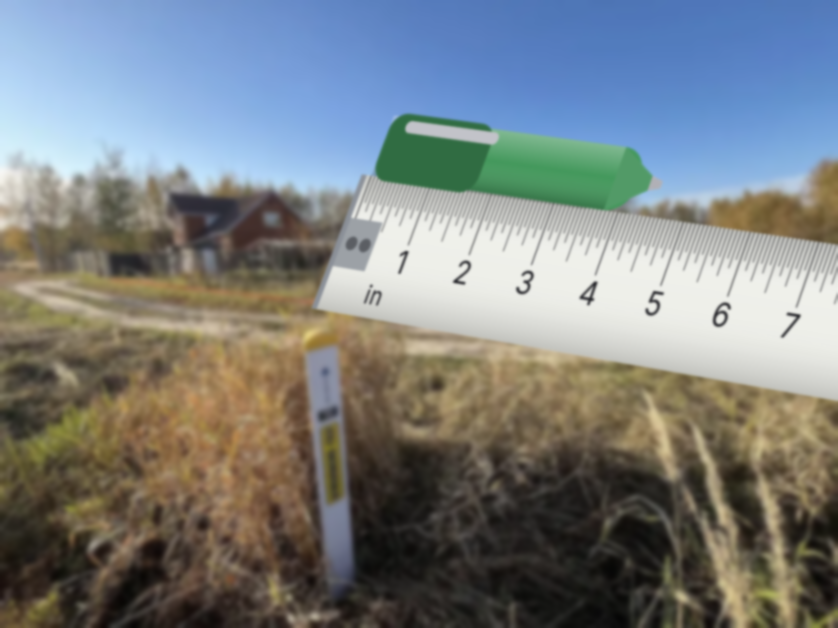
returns 4.5in
